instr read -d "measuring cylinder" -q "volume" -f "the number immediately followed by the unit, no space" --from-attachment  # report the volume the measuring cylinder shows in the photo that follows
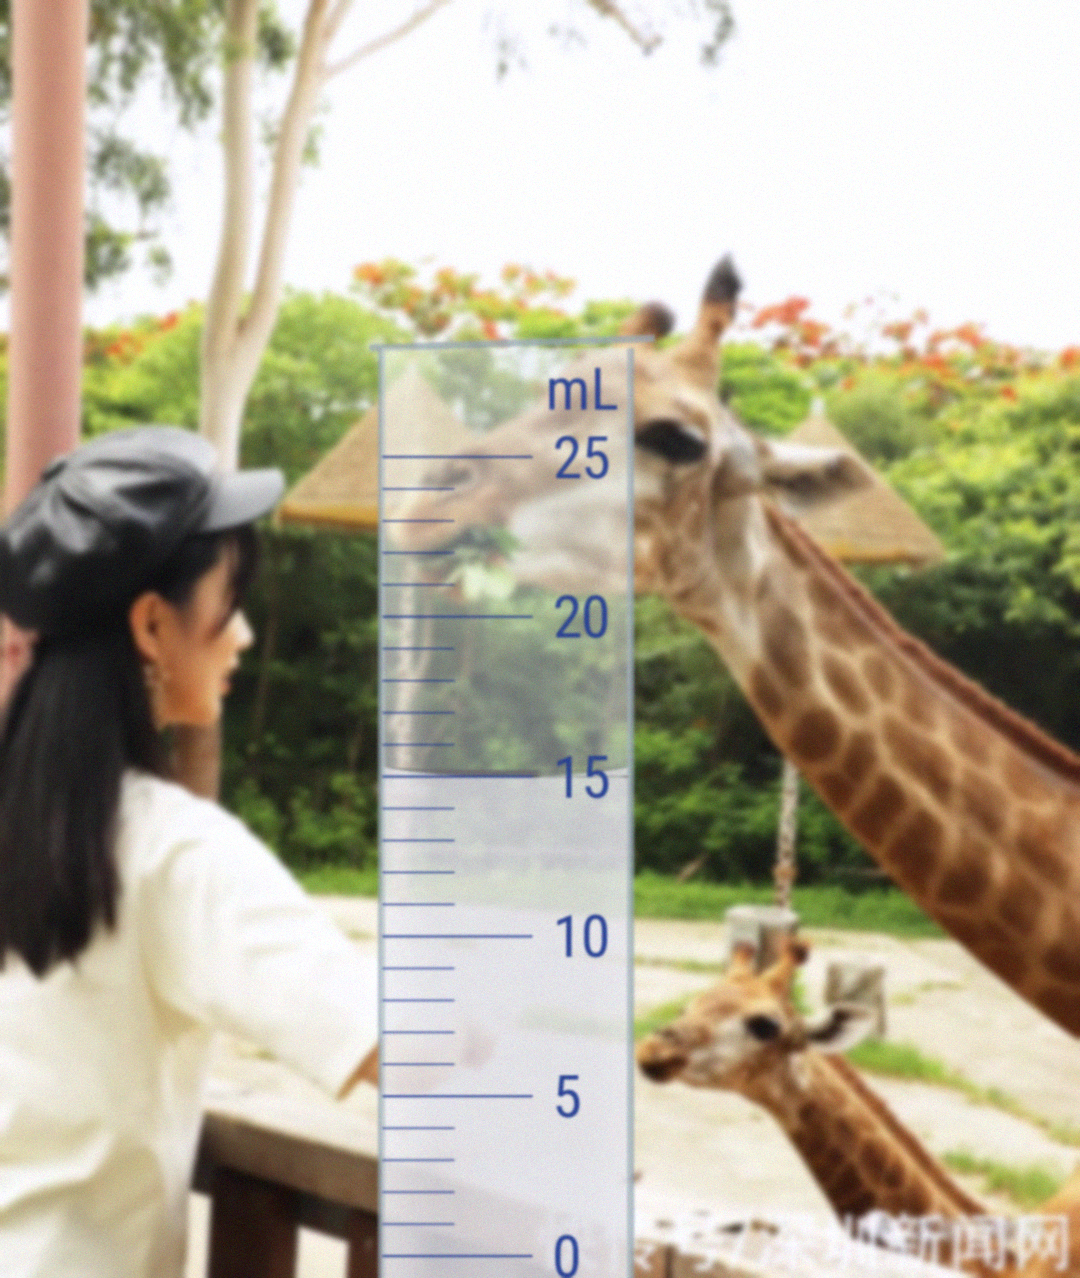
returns 15mL
